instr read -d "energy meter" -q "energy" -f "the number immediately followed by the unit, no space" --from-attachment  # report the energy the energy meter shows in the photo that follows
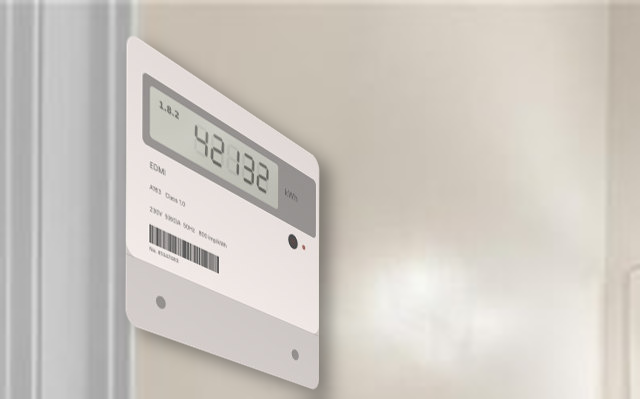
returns 42132kWh
